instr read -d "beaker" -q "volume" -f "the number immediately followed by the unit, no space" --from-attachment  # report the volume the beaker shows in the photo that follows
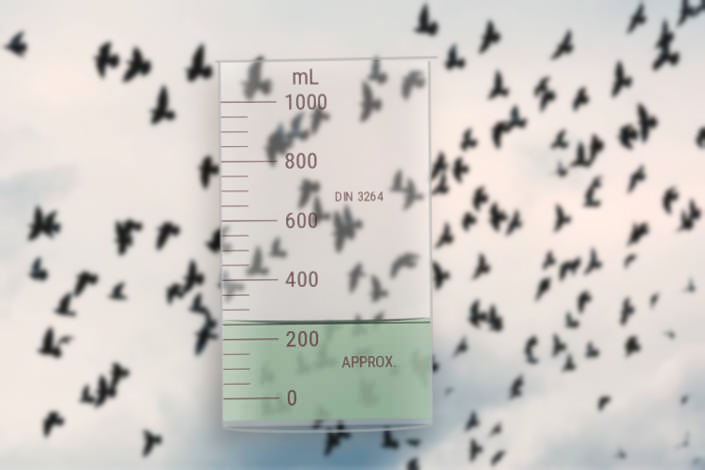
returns 250mL
